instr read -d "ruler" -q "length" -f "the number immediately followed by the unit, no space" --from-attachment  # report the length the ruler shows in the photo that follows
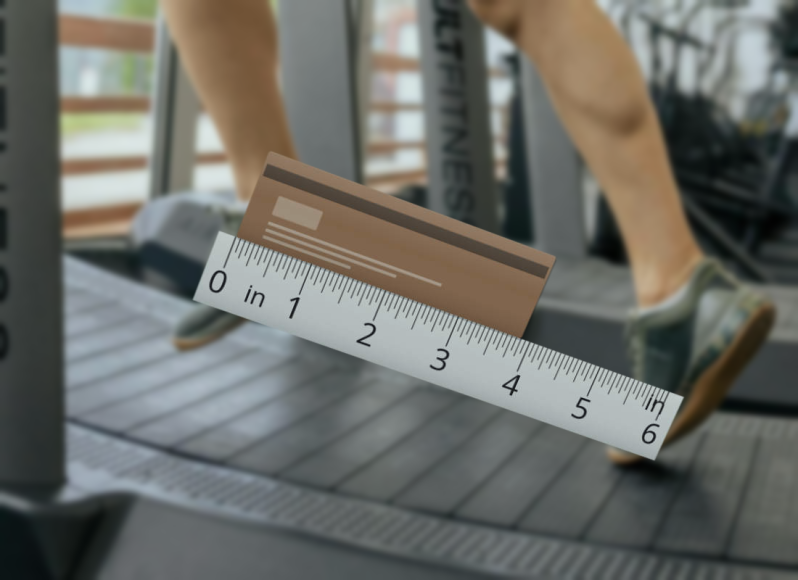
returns 3.875in
